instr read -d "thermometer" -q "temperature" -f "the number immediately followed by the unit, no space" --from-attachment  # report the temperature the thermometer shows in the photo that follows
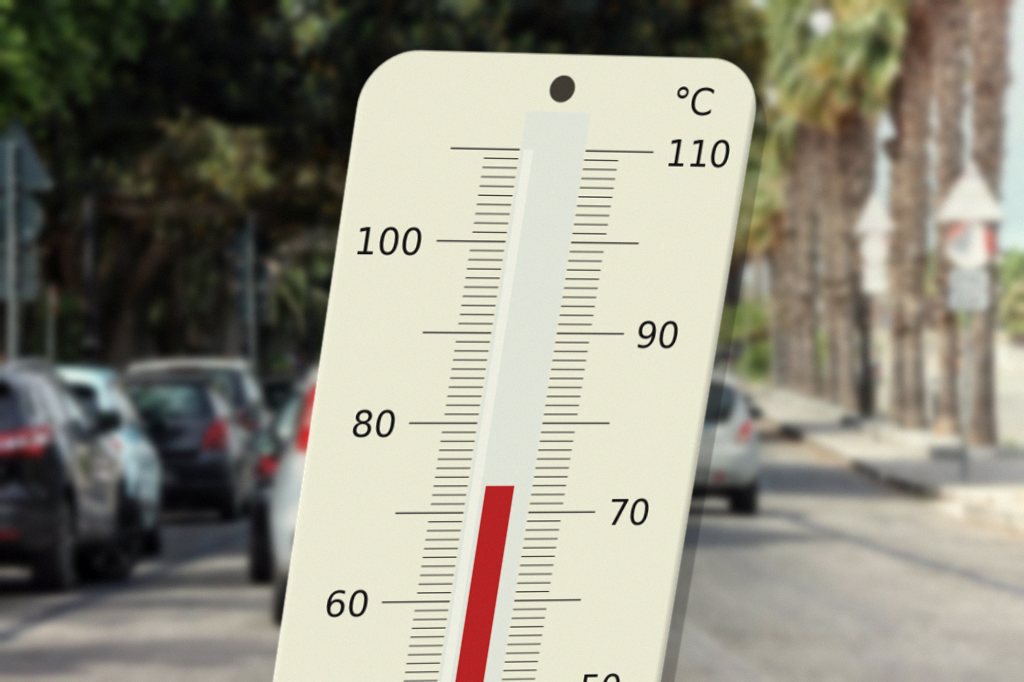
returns 73°C
